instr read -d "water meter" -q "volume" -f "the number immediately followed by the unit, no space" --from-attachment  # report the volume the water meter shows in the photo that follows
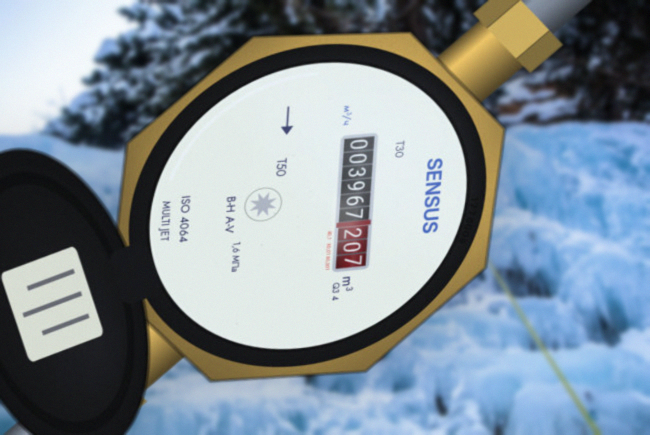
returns 3967.207m³
